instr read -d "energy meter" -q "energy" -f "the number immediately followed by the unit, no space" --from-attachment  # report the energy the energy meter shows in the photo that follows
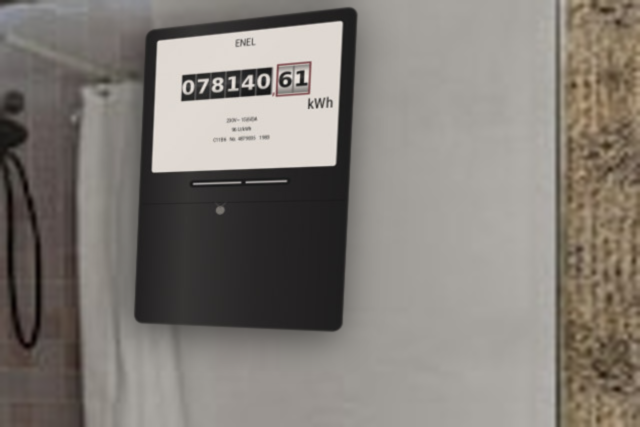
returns 78140.61kWh
